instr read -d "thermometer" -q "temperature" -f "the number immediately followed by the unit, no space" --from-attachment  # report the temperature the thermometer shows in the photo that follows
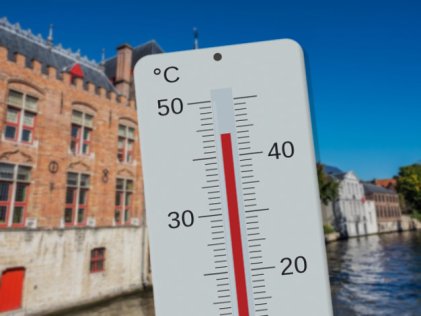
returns 44°C
